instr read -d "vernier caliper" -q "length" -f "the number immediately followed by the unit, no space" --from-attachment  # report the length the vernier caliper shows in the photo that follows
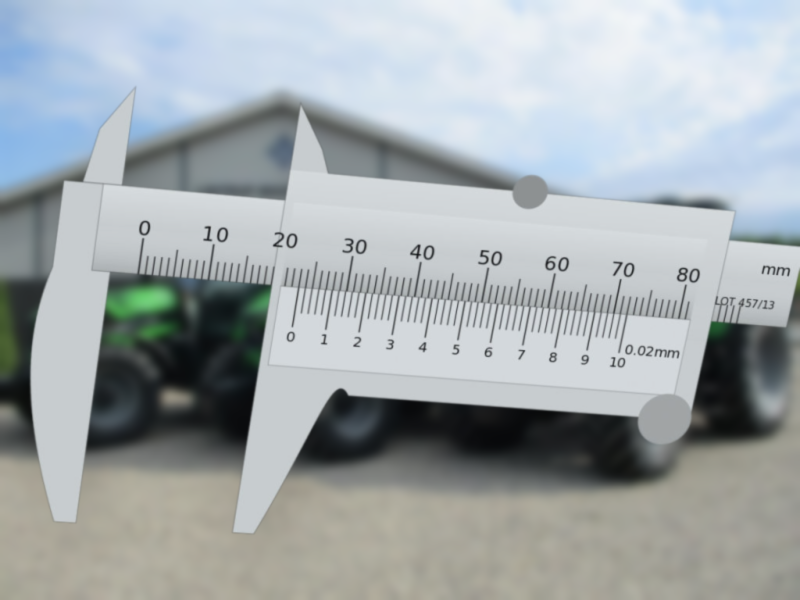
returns 23.0mm
